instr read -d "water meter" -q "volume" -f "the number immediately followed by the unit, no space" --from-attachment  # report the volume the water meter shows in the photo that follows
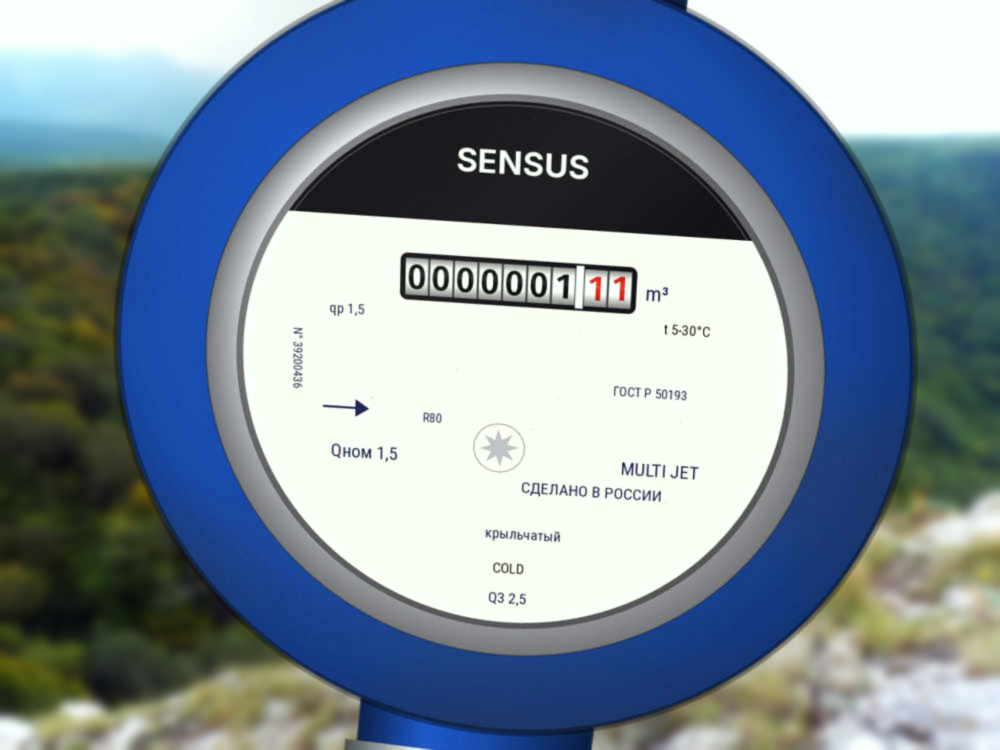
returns 1.11m³
